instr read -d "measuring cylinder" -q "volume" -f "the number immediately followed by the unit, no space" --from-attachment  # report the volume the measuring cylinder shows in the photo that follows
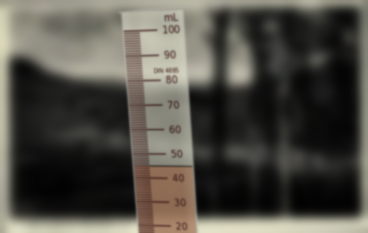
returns 45mL
